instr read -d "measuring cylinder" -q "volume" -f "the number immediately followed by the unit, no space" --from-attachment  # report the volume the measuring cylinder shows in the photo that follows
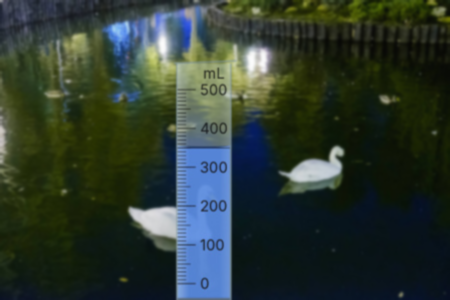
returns 350mL
